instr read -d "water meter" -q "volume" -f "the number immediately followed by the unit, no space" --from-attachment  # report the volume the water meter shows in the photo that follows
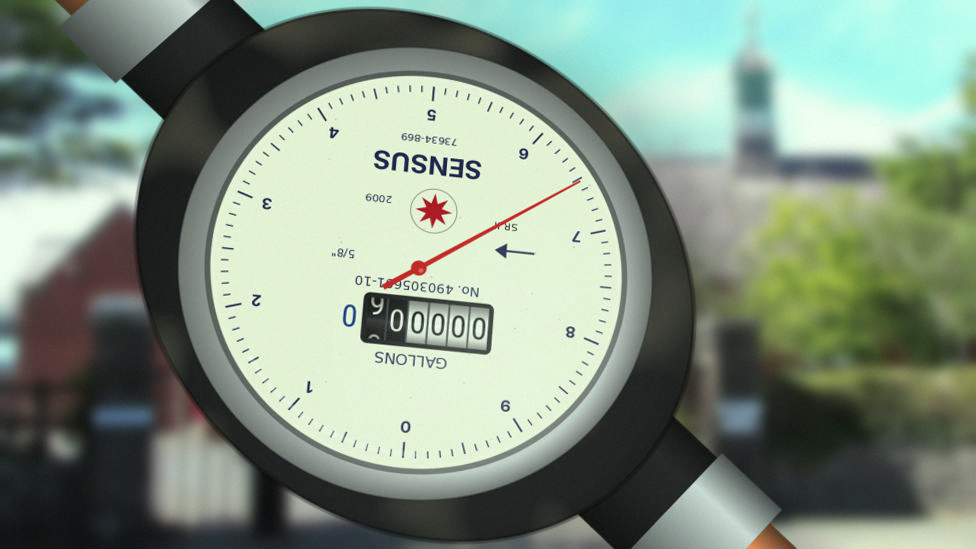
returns 56.5gal
